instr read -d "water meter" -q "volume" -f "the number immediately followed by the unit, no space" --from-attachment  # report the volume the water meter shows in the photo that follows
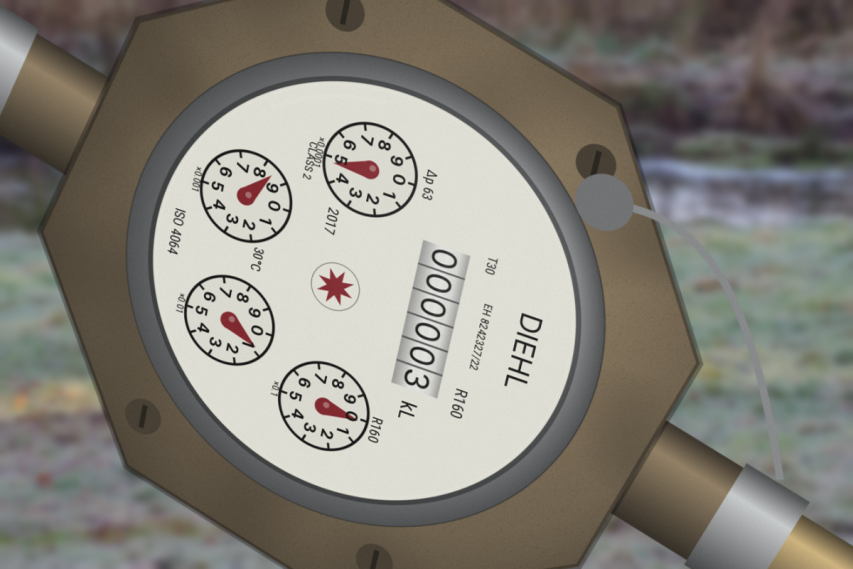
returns 3.0084kL
